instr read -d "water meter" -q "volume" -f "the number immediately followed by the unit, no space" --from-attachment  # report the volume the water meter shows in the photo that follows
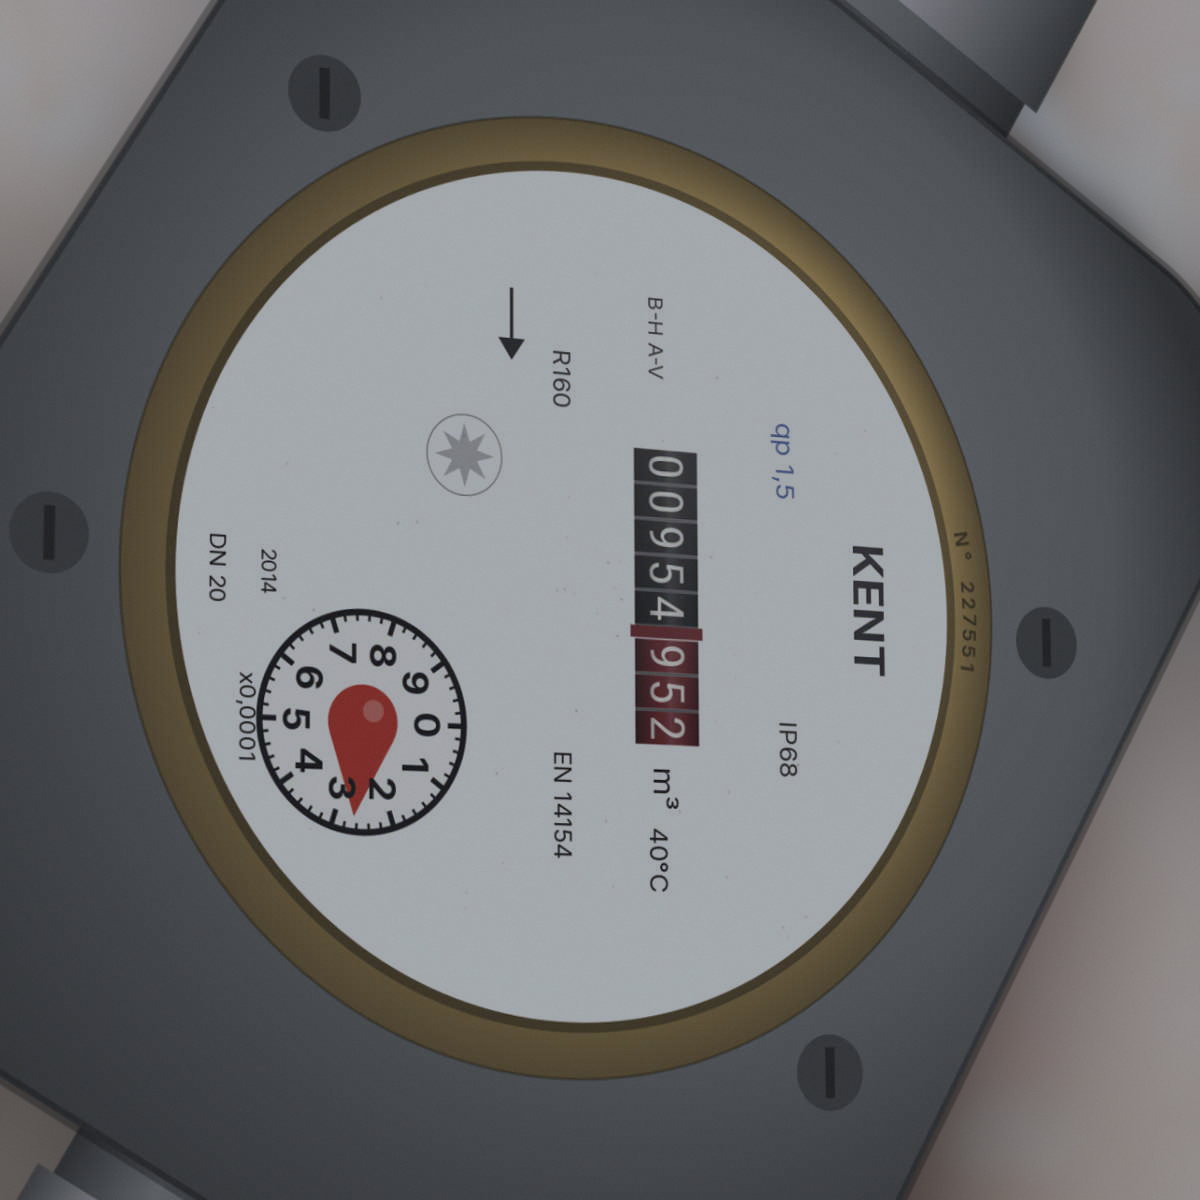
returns 954.9522m³
